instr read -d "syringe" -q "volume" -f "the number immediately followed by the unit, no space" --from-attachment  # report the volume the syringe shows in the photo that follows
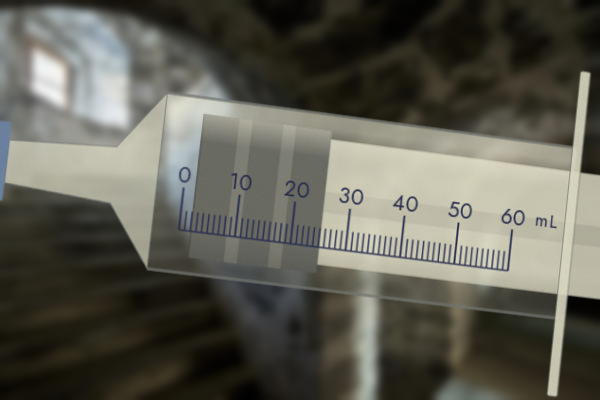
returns 2mL
